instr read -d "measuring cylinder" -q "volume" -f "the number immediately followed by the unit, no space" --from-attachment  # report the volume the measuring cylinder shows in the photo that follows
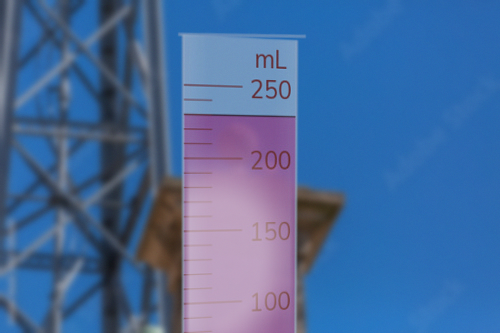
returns 230mL
